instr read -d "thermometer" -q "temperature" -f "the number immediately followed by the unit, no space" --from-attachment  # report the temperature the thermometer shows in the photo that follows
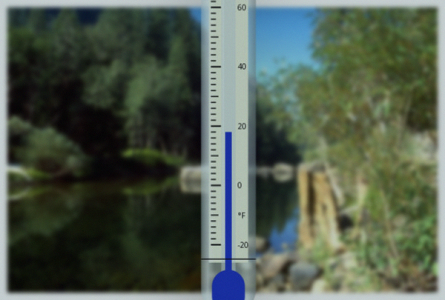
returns 18°F
